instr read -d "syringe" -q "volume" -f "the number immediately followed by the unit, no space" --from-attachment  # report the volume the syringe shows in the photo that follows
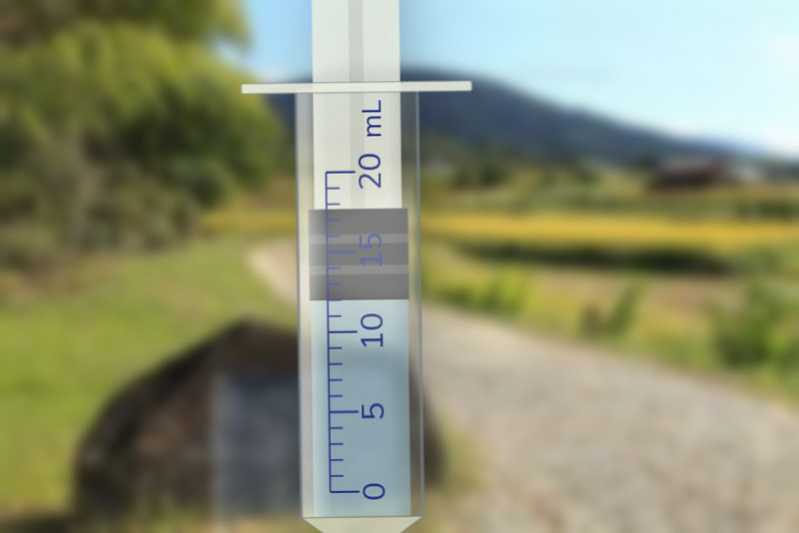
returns 12mL
